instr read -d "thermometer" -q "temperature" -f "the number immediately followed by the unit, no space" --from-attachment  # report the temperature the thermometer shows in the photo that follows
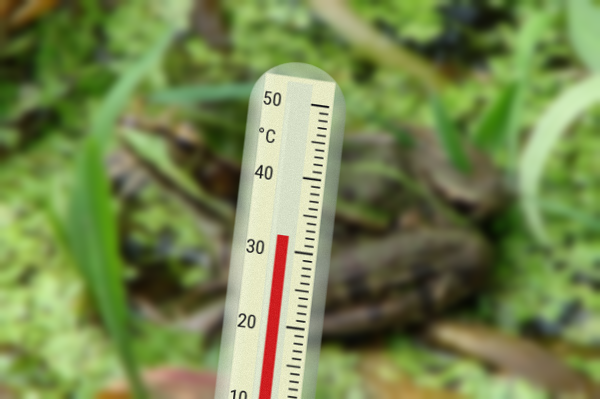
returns 32°C
